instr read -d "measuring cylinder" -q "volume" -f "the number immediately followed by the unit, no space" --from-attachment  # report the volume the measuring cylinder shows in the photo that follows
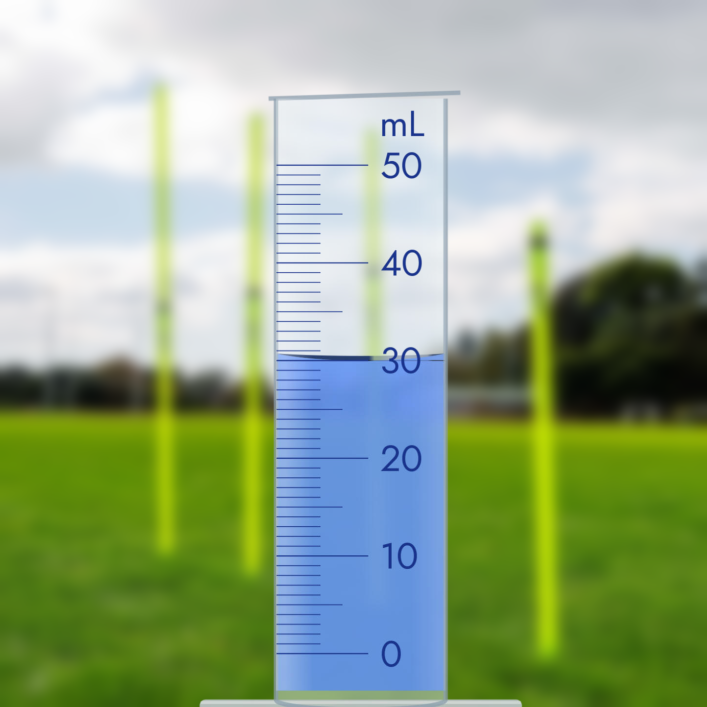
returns 30mL
